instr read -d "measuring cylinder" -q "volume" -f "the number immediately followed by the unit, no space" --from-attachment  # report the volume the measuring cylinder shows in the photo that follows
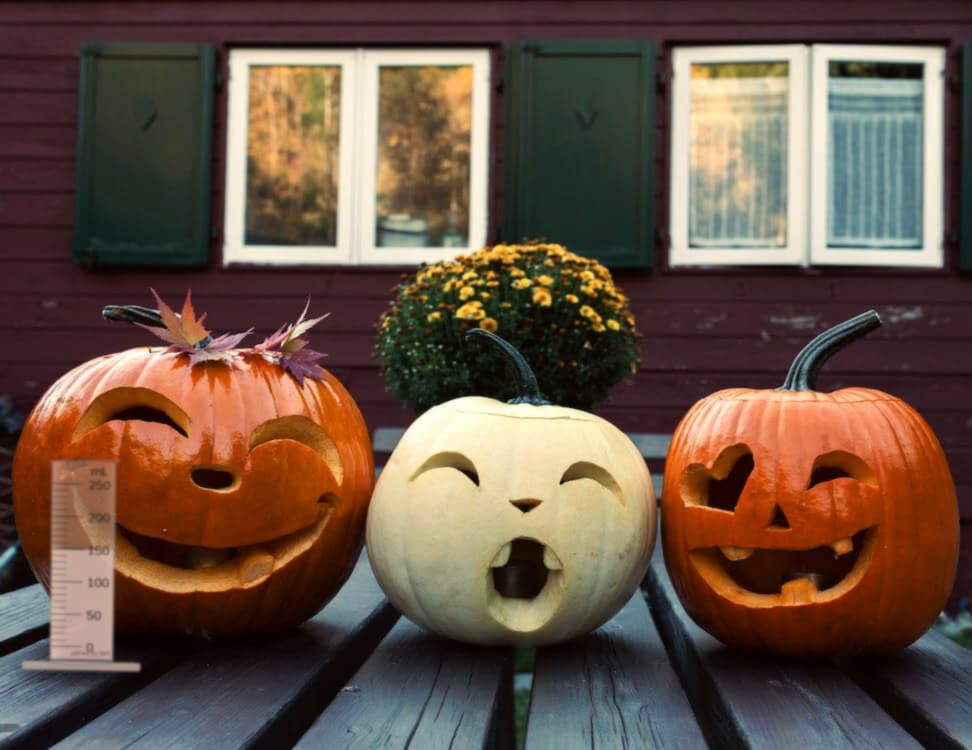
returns 150mL
